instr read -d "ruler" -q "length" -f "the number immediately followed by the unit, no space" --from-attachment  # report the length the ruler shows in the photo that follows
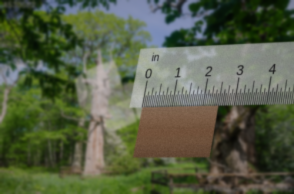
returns 2.5in
